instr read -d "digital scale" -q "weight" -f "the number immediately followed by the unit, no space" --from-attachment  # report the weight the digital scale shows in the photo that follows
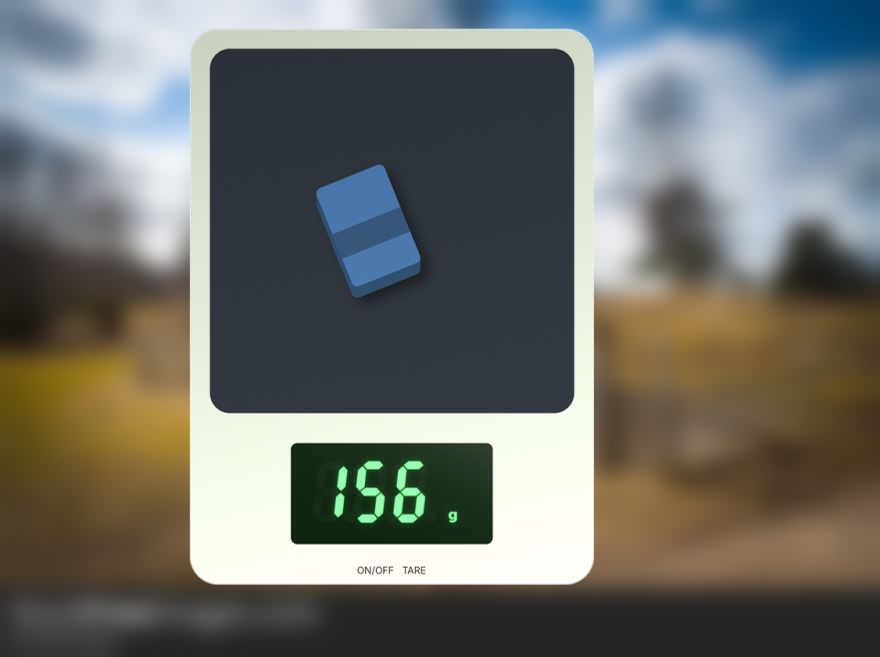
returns 156g
